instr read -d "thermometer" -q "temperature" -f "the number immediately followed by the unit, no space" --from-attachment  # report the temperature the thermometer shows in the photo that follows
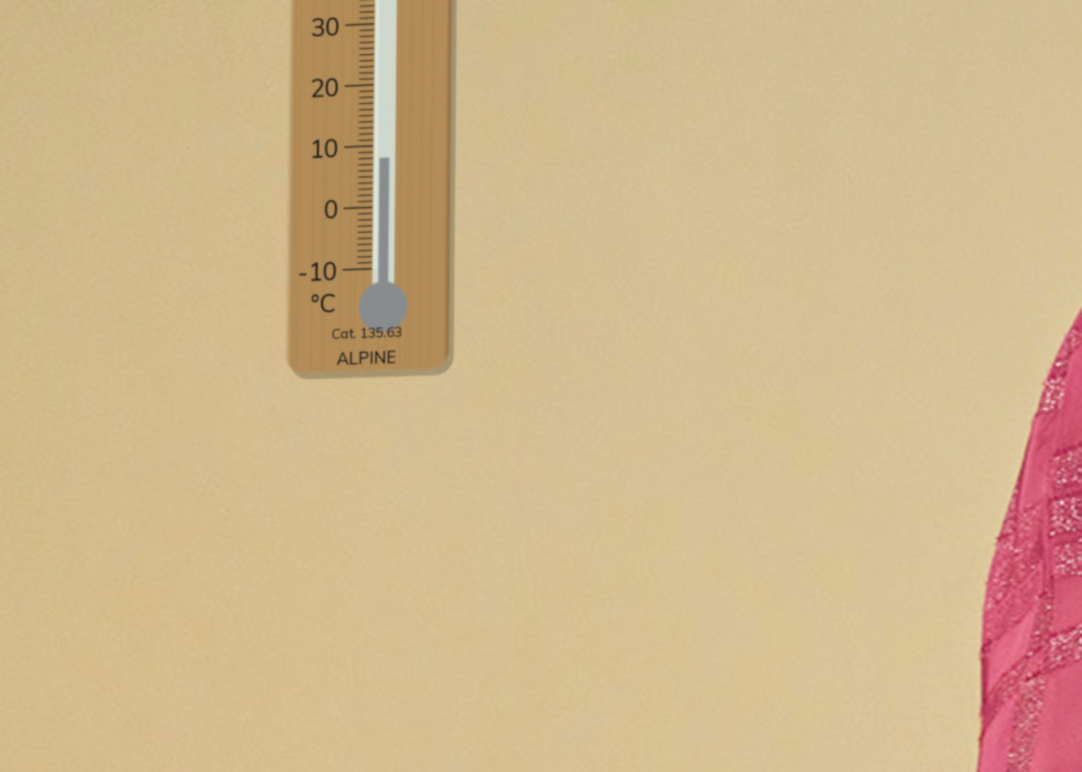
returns 8°C
